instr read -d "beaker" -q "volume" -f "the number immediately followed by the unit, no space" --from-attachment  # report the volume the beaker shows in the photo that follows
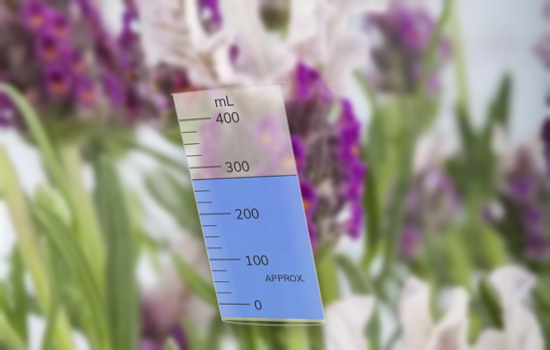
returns 275mL
